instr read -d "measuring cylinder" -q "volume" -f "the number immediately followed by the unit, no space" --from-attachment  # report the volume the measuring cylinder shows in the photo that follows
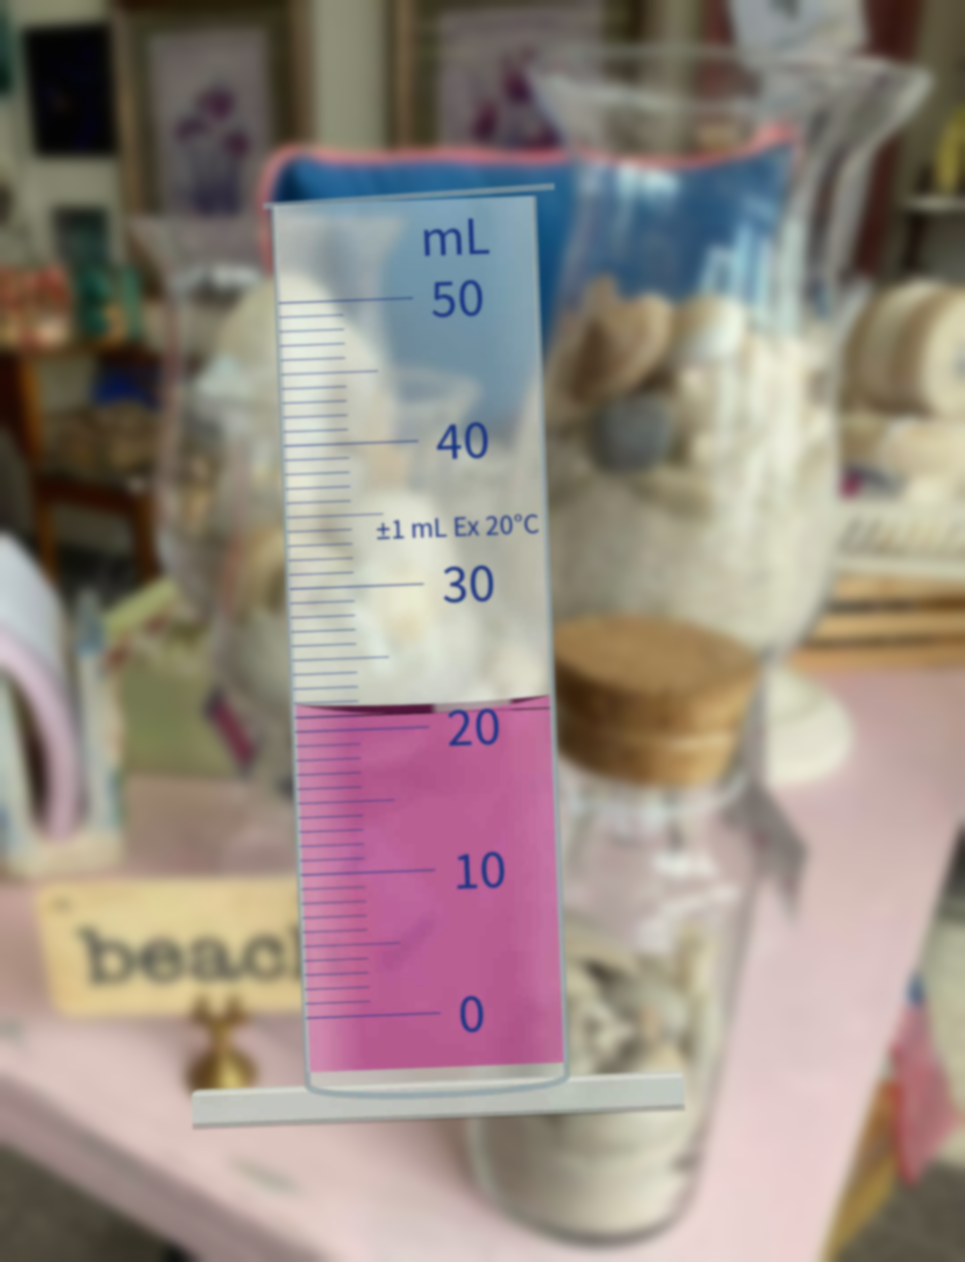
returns 21mL
